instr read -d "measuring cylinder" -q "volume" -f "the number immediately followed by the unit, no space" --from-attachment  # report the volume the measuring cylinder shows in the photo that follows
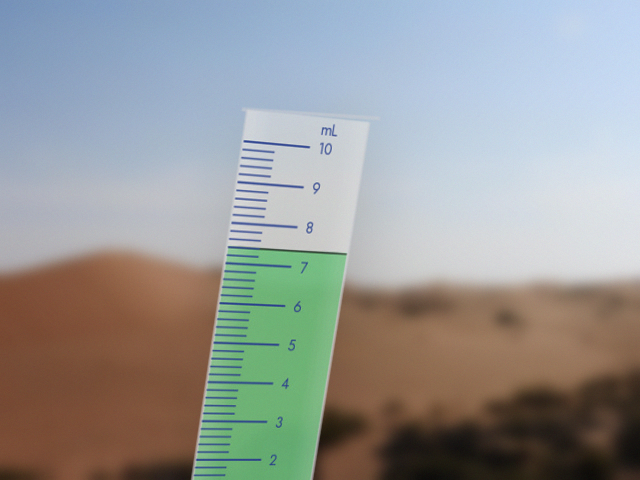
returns 7.4mL
